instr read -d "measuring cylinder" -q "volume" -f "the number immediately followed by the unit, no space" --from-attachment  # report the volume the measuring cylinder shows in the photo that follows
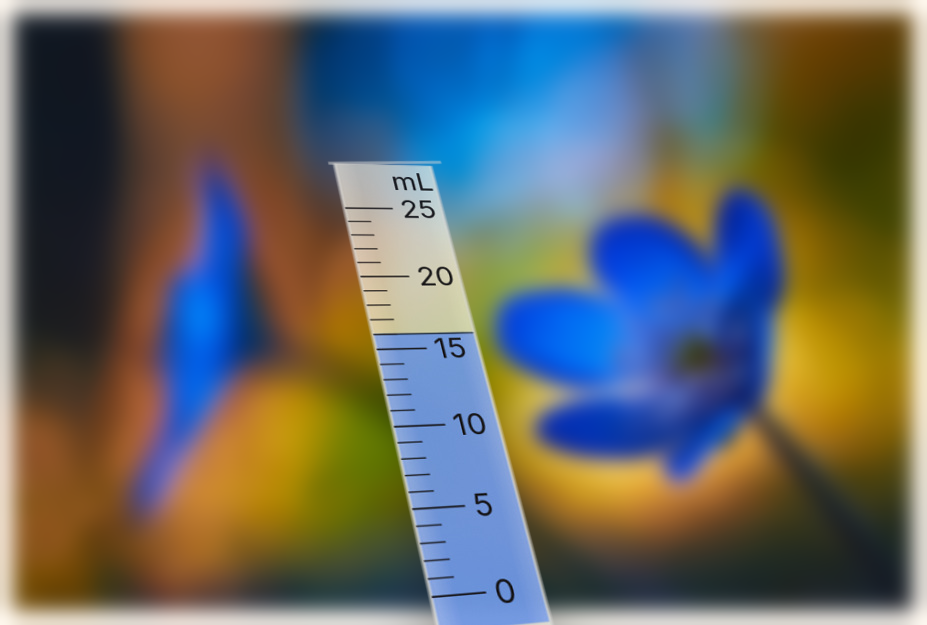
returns 16mL
